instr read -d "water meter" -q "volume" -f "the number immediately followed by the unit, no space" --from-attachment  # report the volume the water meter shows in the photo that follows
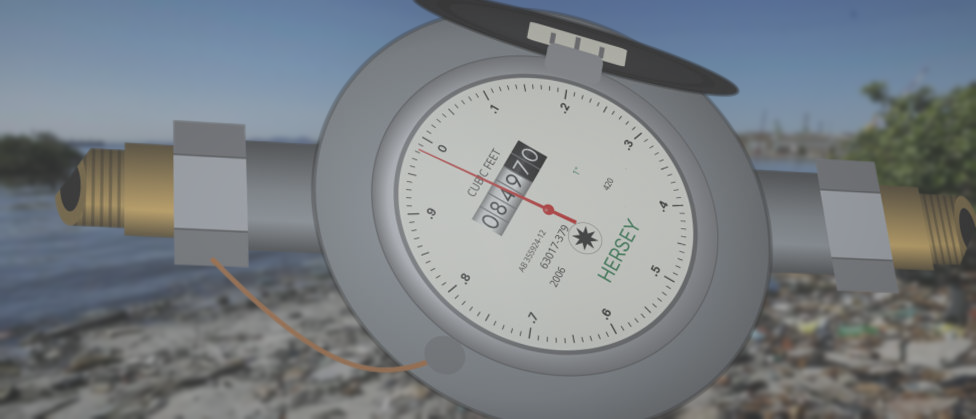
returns 84969.98ft³
